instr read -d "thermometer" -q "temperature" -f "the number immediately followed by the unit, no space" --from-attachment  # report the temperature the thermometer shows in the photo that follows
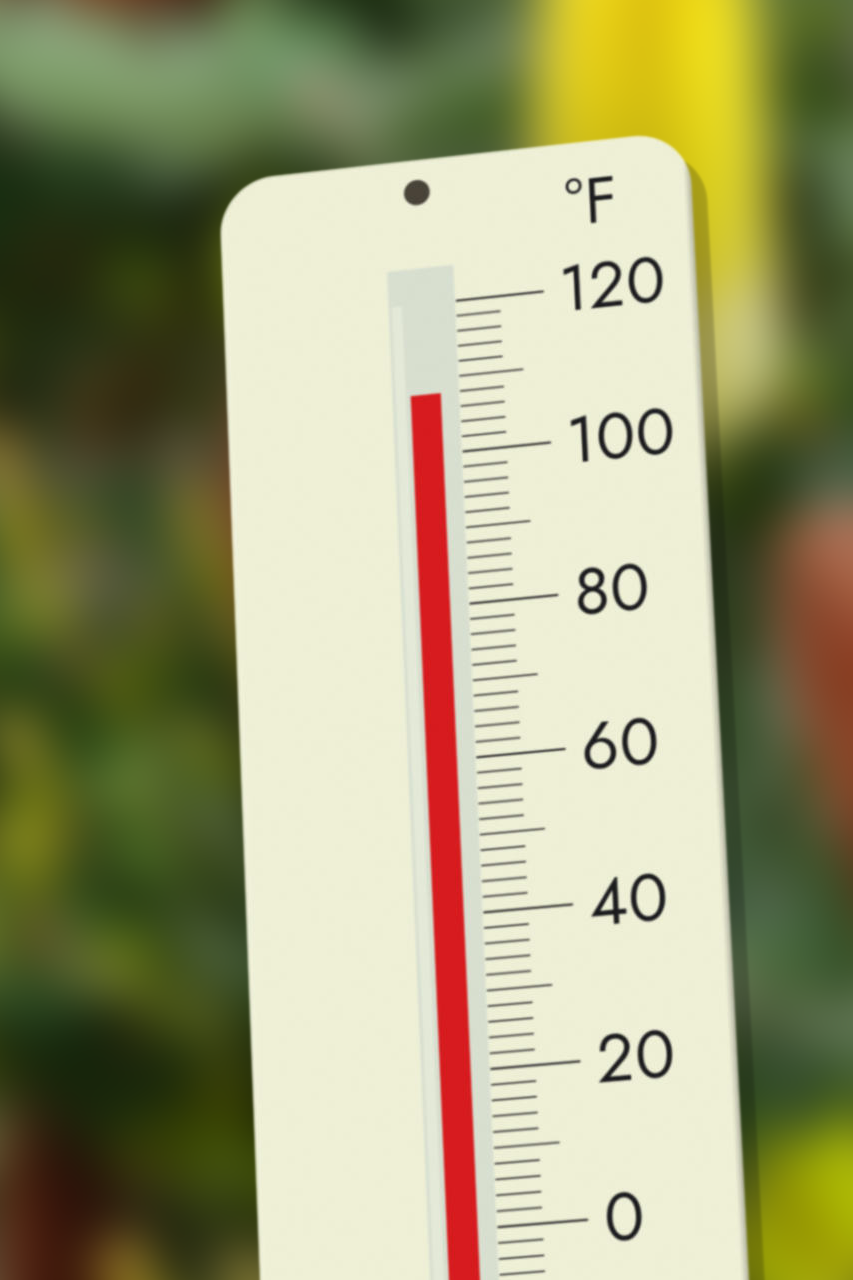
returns 108°F
